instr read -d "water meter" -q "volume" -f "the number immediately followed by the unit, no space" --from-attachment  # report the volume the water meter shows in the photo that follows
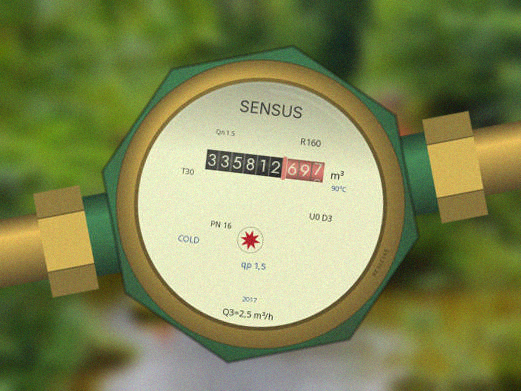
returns 335812.697m³
